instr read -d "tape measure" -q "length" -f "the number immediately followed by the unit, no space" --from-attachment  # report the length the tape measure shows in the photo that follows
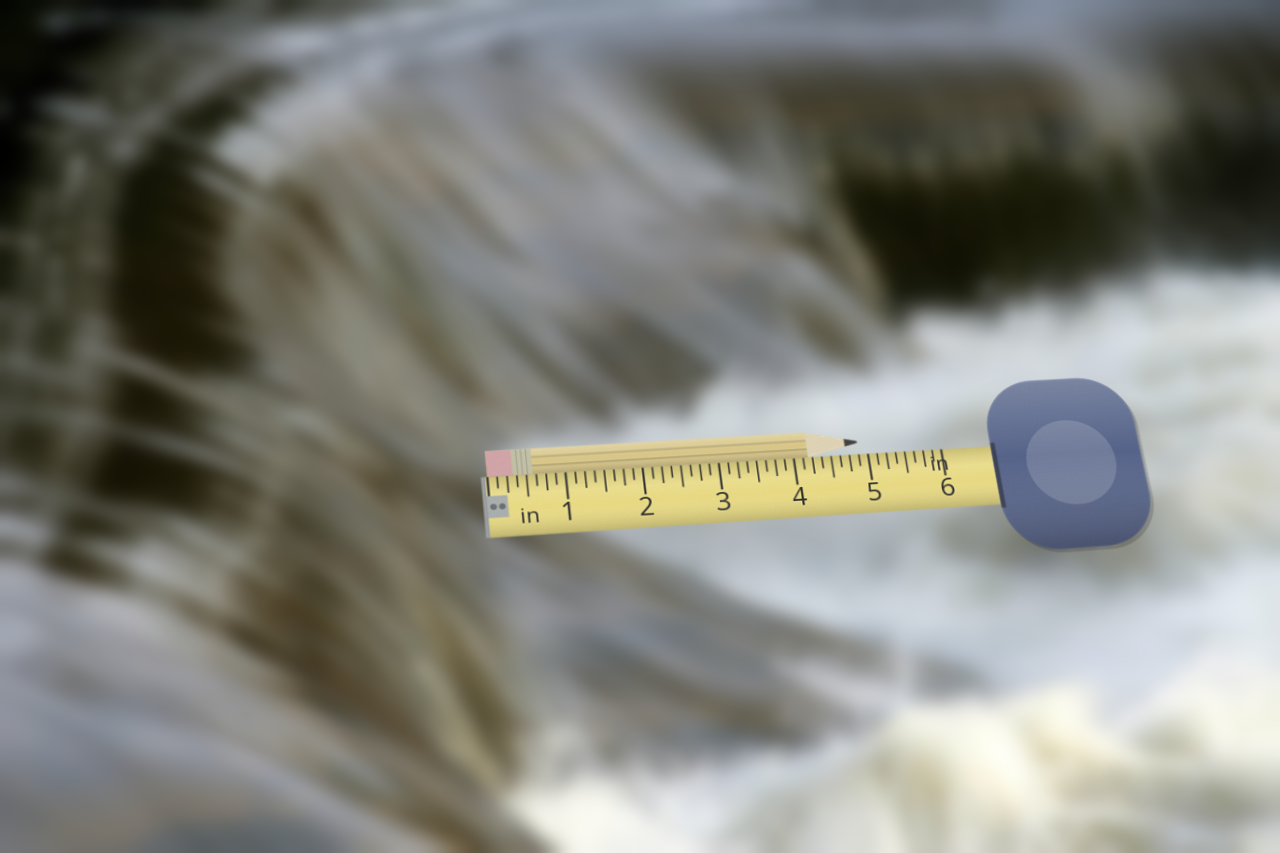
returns 4.875in
